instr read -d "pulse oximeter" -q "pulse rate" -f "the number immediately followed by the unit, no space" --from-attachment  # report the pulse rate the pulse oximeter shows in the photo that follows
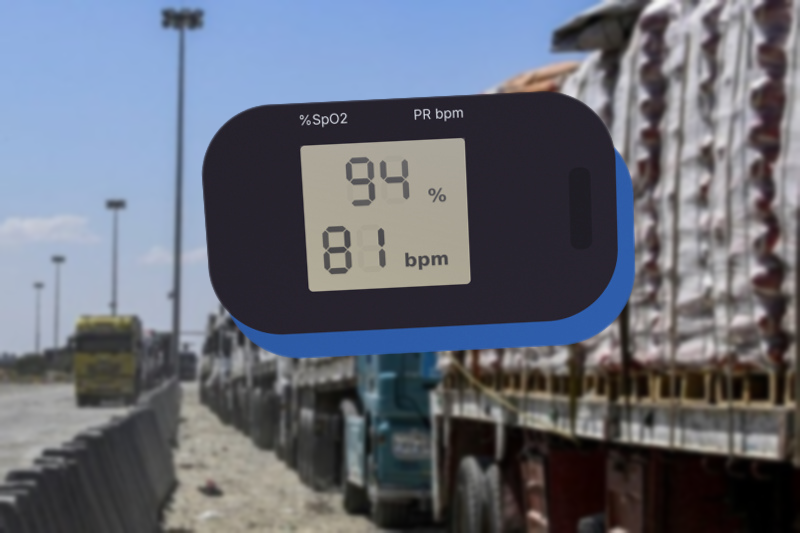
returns 81bpm
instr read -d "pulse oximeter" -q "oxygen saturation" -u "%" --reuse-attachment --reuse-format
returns 94%
